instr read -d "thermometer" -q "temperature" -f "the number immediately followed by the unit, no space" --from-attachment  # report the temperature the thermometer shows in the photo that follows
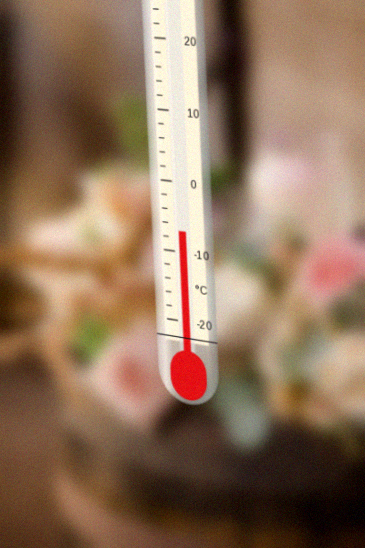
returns -7°C
